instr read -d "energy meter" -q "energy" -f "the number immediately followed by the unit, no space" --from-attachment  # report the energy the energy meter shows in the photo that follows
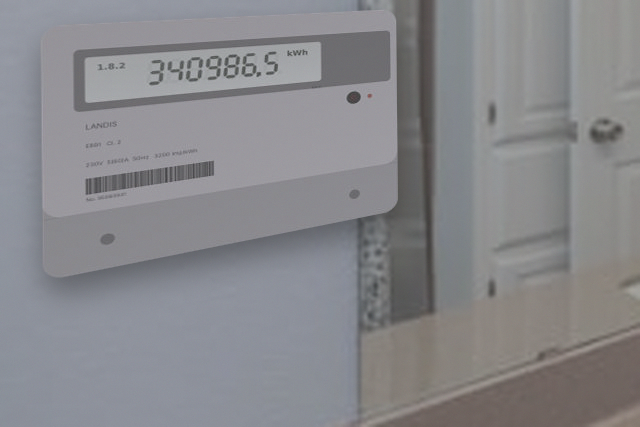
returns 340986.5kWh
